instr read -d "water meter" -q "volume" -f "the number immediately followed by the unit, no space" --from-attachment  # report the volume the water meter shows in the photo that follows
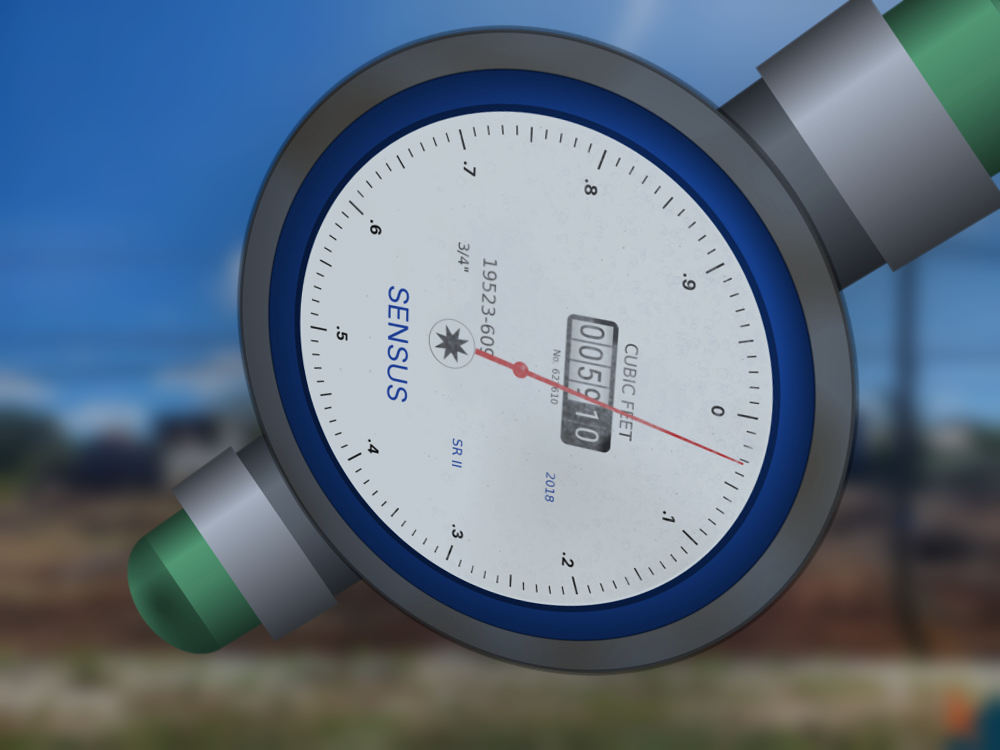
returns 5910.03ft³
